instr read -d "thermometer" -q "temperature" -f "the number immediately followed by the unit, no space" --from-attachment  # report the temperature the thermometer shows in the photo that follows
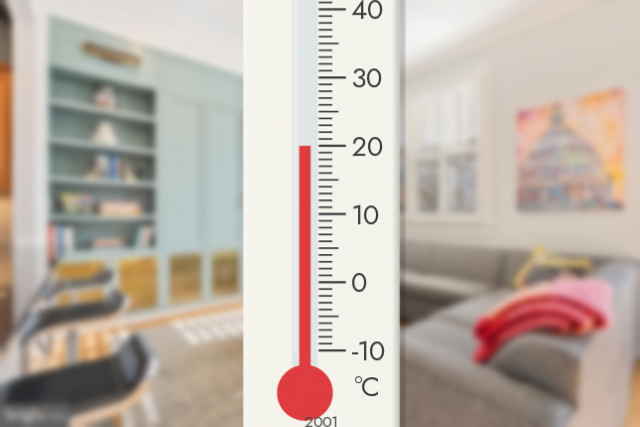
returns 20°C
